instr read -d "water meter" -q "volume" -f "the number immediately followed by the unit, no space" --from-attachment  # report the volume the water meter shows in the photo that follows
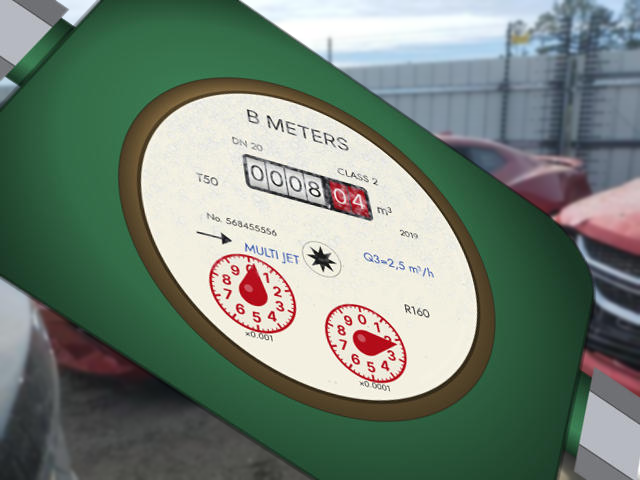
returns 8.0402m³
